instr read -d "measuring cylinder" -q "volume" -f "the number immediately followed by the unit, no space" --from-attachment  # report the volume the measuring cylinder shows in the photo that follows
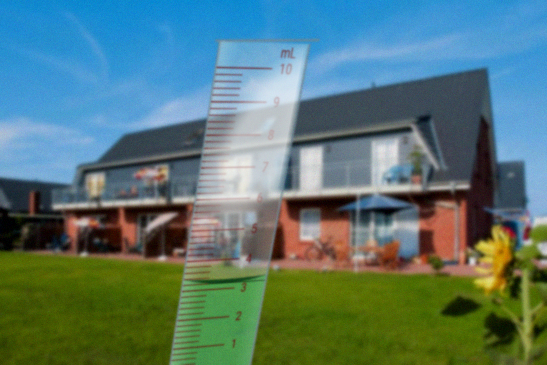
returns 3.2mL
